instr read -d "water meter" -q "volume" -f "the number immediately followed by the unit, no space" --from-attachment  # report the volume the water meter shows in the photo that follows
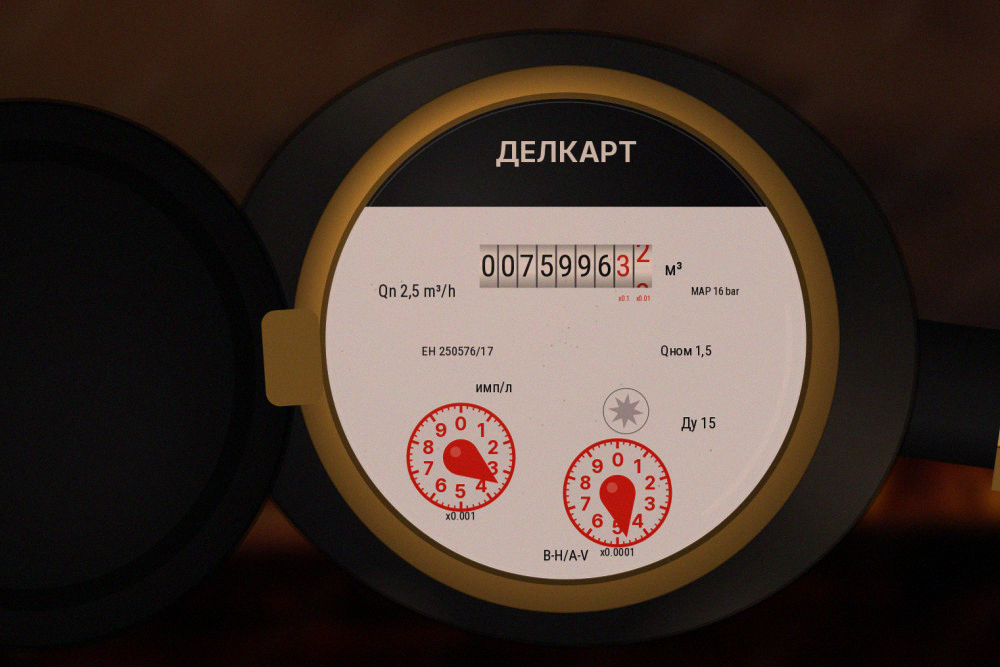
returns 75996.3234m³
